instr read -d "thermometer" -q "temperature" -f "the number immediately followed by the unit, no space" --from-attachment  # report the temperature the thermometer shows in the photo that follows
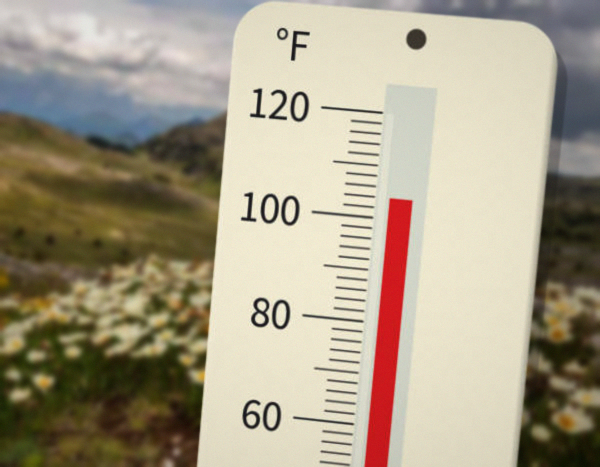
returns 104°F
